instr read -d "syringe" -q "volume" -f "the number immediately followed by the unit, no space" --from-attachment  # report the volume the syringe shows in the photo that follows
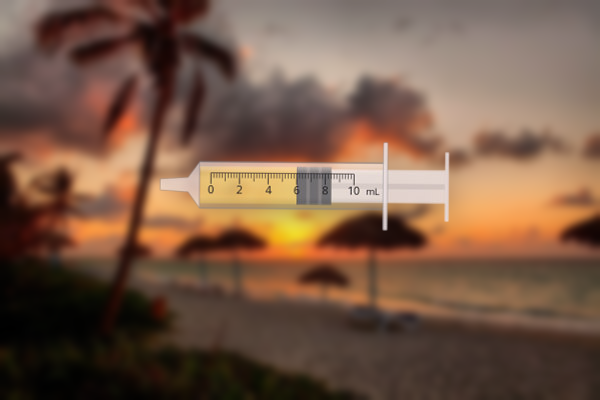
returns 6mL
